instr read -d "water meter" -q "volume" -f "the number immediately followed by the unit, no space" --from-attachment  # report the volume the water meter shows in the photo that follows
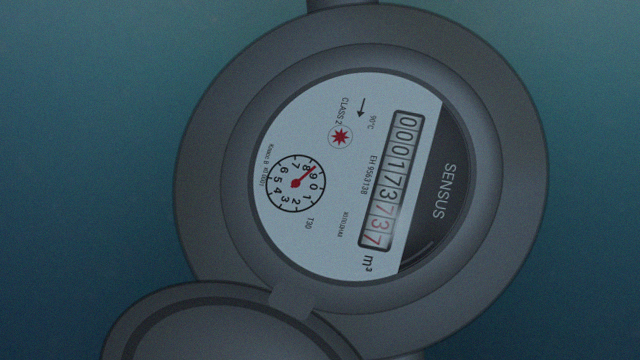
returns 173.7368m³
